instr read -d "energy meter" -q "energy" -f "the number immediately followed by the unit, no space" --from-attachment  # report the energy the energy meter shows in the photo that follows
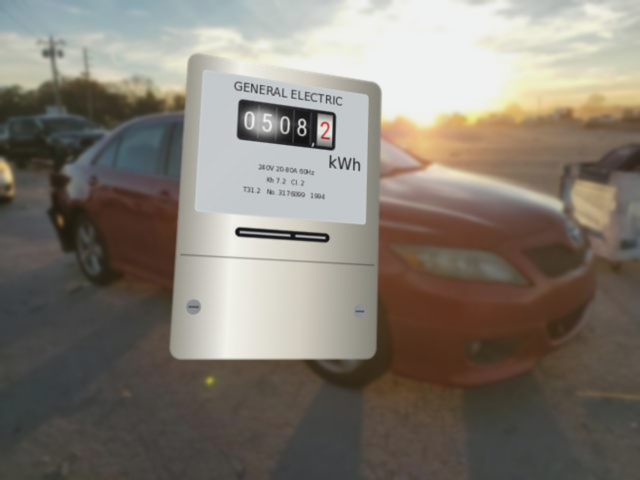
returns 508.2kWh
